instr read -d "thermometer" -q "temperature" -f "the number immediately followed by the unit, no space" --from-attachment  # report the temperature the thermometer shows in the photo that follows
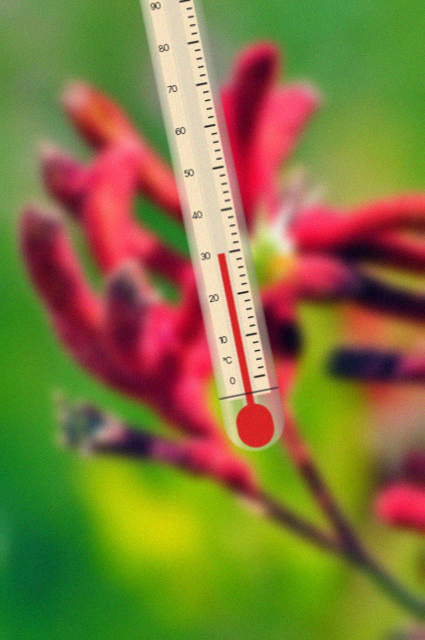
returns 30°C
